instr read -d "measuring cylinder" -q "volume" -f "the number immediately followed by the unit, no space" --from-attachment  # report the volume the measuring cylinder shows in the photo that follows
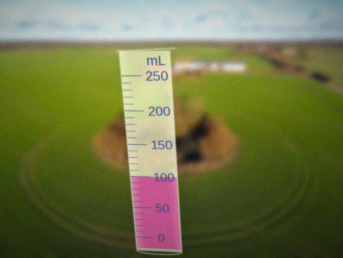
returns 100mL
